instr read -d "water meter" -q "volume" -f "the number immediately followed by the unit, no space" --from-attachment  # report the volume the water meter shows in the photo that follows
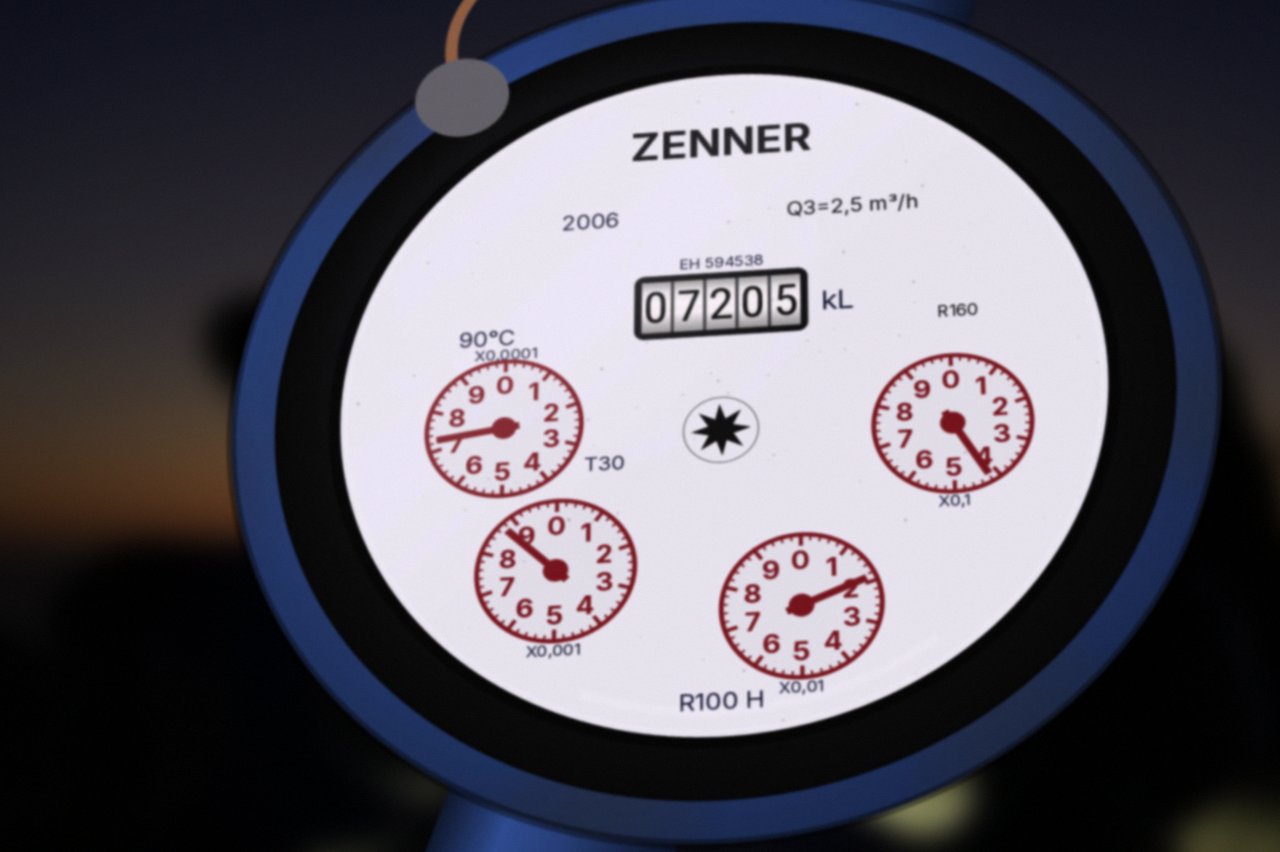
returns 7205.4187kL
